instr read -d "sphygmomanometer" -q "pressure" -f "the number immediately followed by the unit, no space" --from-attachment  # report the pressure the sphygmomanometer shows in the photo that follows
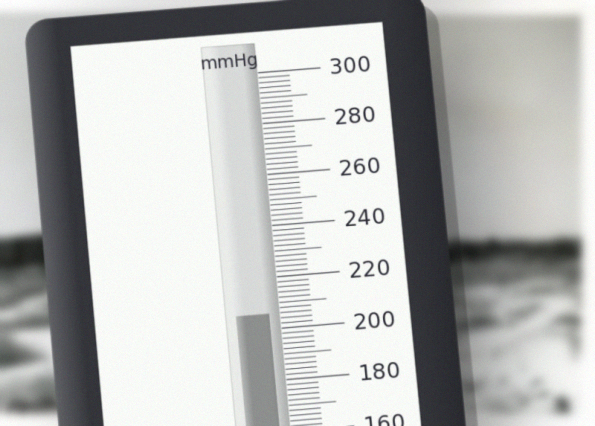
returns 206mmHg
